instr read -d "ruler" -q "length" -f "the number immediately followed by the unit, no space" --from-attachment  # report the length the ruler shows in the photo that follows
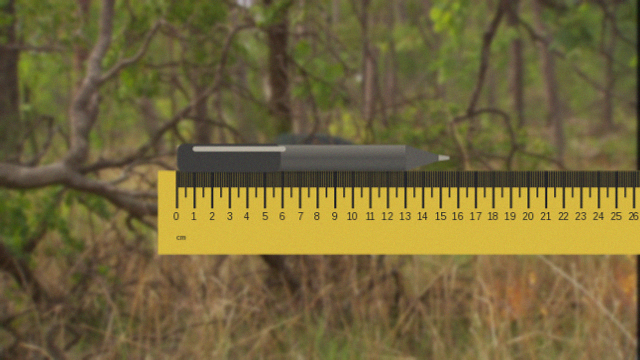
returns 15.5cm
